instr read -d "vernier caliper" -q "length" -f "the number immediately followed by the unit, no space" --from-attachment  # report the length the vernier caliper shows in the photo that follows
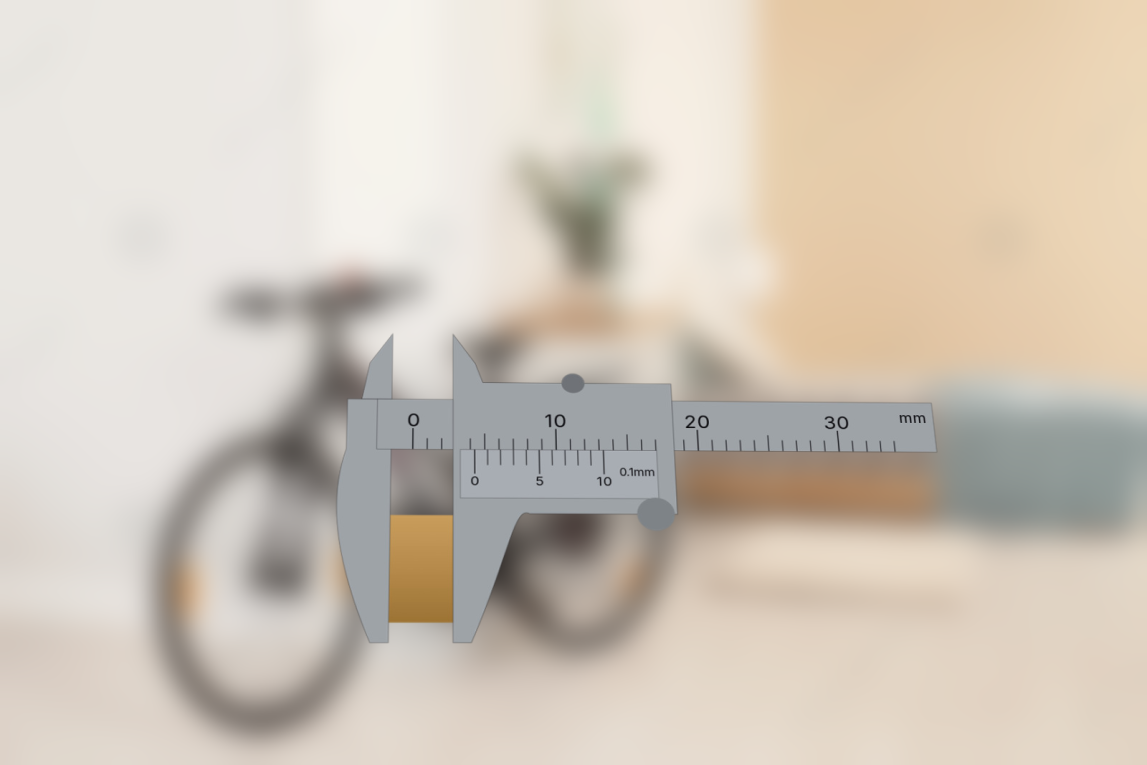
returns 4.3mm
